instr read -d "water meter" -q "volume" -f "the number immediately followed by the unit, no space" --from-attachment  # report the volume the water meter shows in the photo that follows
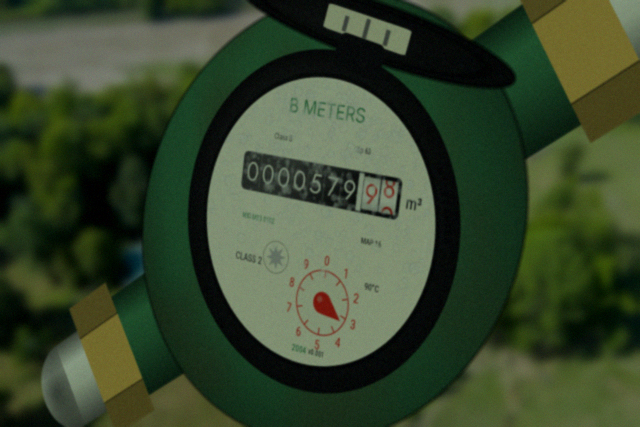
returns 579.983m³
